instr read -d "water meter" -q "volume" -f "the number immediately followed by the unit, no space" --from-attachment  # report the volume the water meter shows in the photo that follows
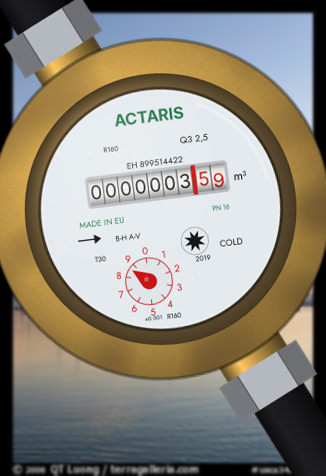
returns 3.588m³
